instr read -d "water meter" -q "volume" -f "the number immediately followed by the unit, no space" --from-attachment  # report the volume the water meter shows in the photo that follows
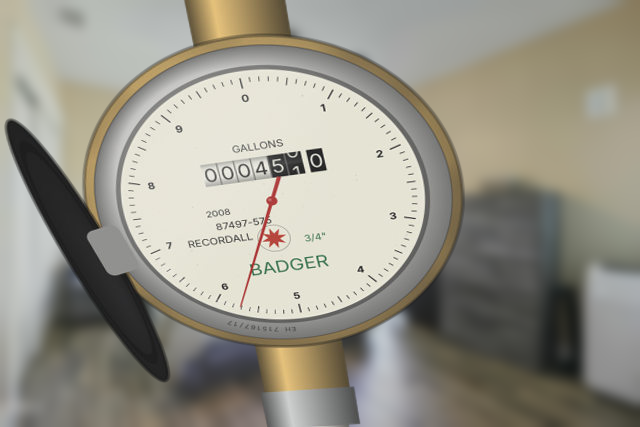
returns 4505.7gal
